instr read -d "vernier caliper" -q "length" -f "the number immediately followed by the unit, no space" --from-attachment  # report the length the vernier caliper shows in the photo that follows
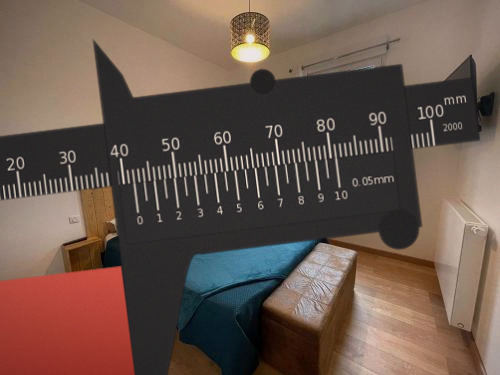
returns 42.0mm
